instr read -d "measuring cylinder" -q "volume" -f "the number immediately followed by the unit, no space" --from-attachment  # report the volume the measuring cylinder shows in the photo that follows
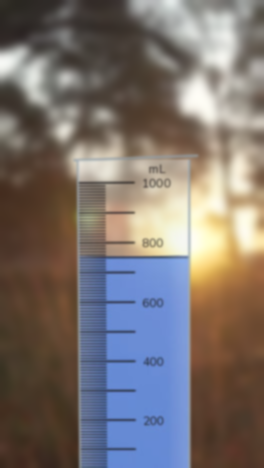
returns 750mL
